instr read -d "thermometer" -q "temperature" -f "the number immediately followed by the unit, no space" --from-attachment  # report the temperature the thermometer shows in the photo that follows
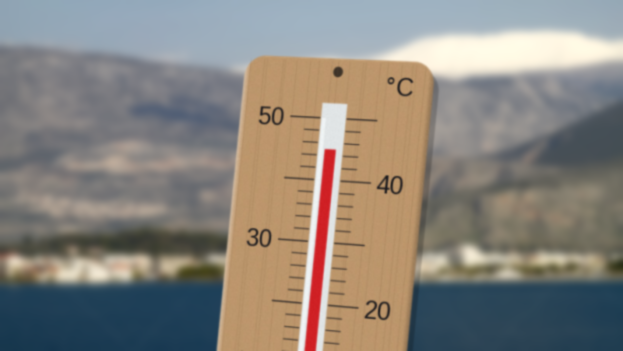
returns 45°C
